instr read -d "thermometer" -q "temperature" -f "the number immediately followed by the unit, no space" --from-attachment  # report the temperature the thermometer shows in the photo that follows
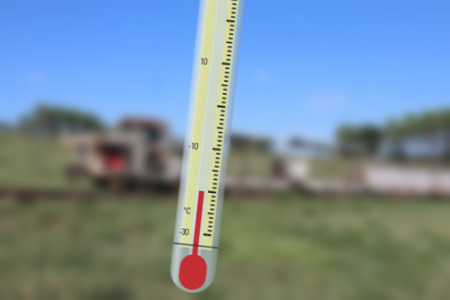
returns -20°C
